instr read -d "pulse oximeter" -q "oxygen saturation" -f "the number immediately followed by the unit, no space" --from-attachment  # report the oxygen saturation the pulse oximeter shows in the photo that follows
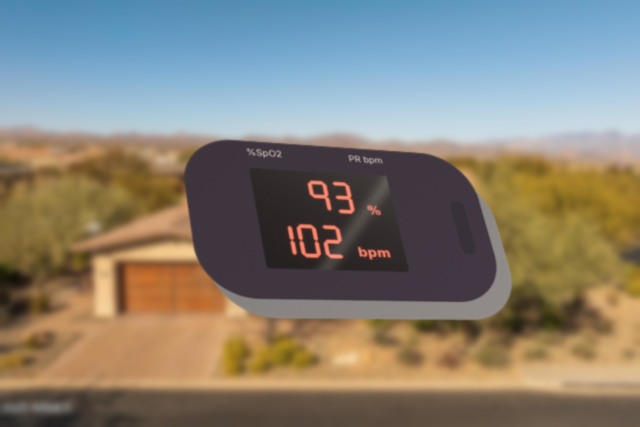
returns 93%
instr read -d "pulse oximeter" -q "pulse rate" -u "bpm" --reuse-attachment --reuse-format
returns 102bpm
